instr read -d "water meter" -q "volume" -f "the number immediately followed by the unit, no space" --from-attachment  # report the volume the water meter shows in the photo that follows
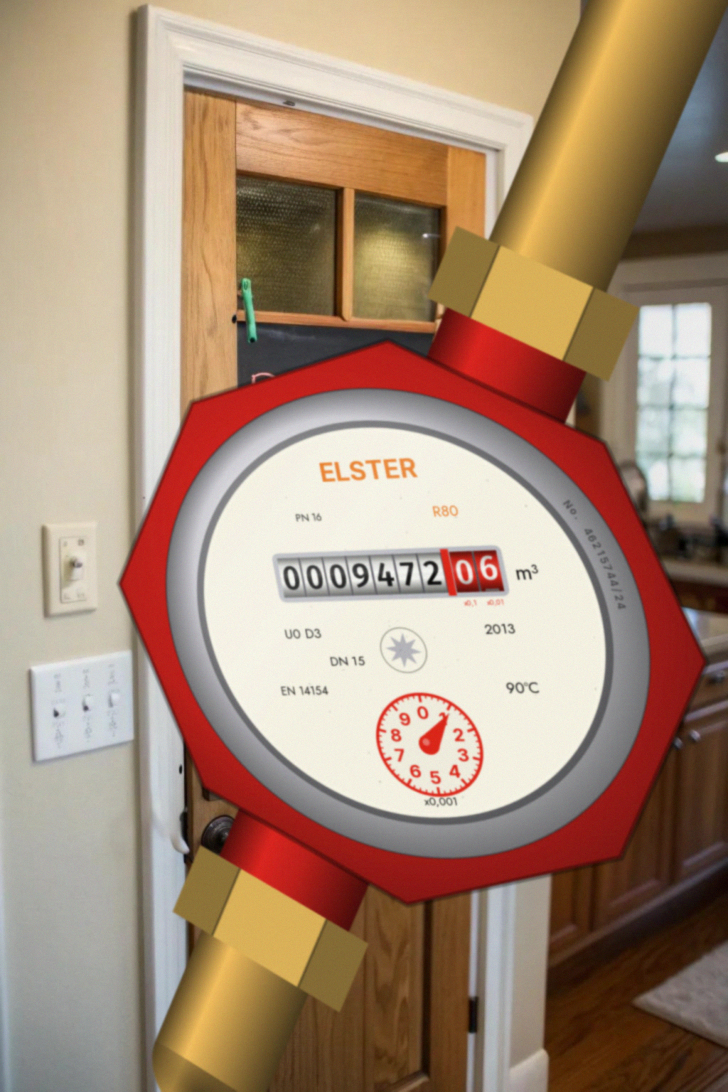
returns 9472.061m³
